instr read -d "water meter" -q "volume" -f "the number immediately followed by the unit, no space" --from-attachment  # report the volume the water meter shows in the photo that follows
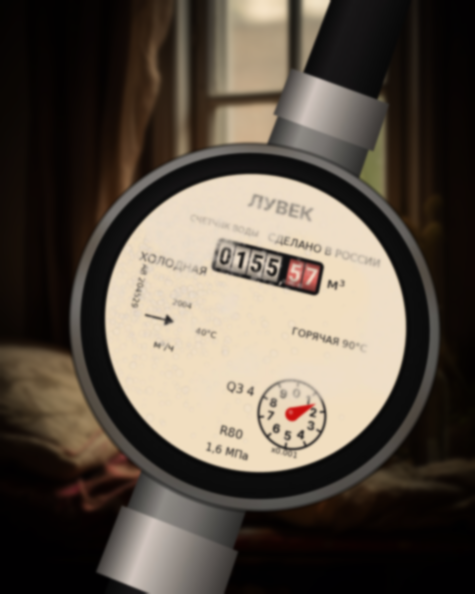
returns 155.571m³
